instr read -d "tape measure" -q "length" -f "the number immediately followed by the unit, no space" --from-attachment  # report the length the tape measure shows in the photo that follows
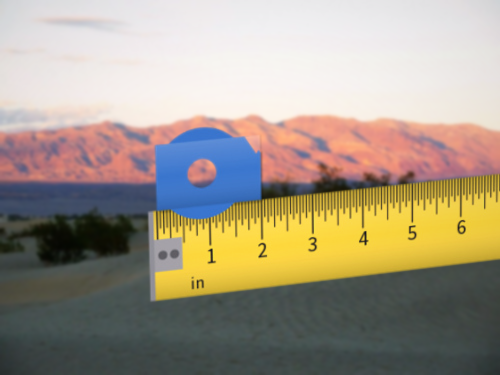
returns 2in
